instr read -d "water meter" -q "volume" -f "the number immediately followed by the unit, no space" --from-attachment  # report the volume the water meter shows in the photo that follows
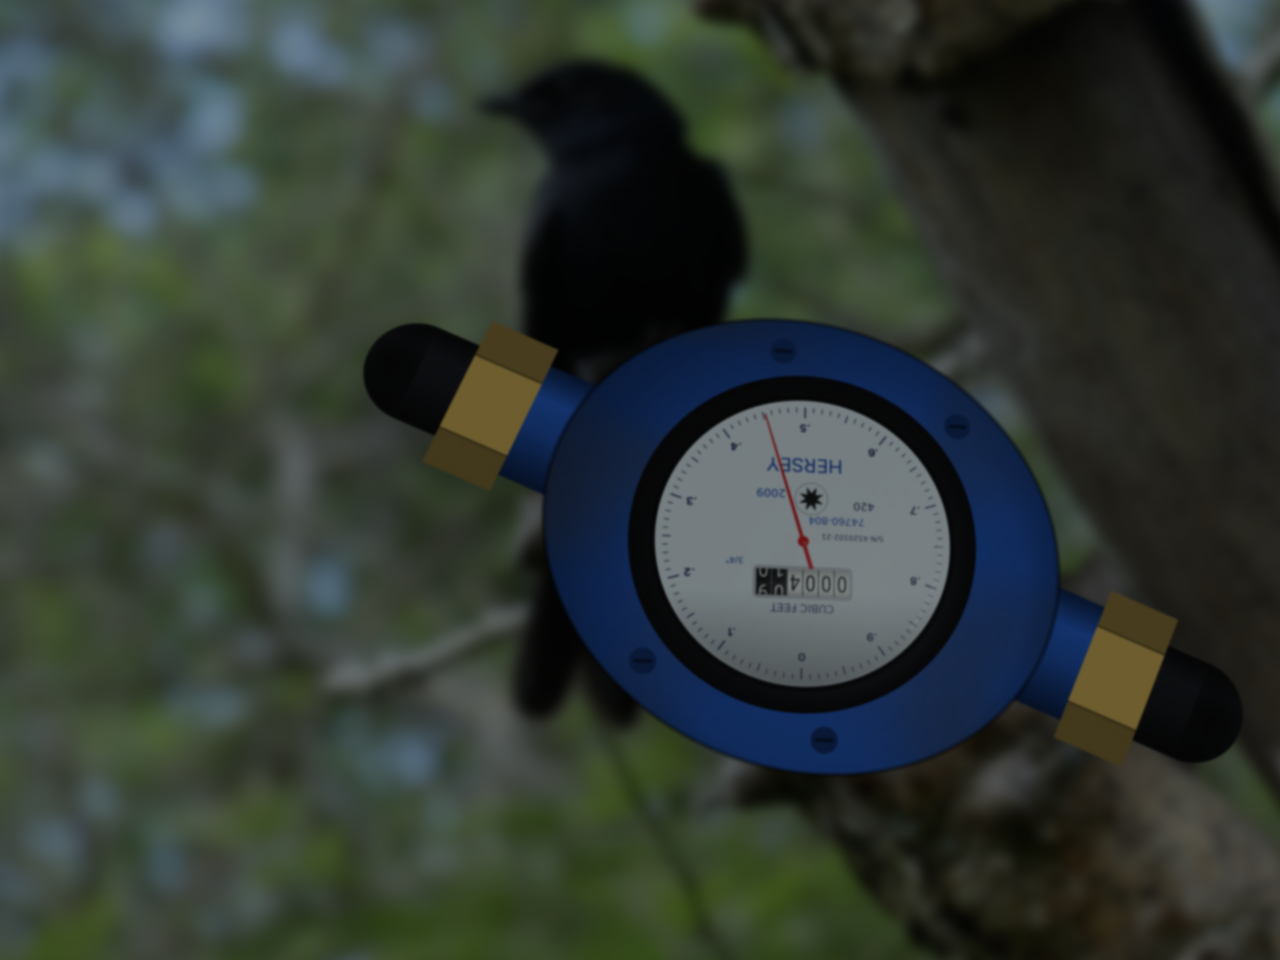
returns 409.45ft³
